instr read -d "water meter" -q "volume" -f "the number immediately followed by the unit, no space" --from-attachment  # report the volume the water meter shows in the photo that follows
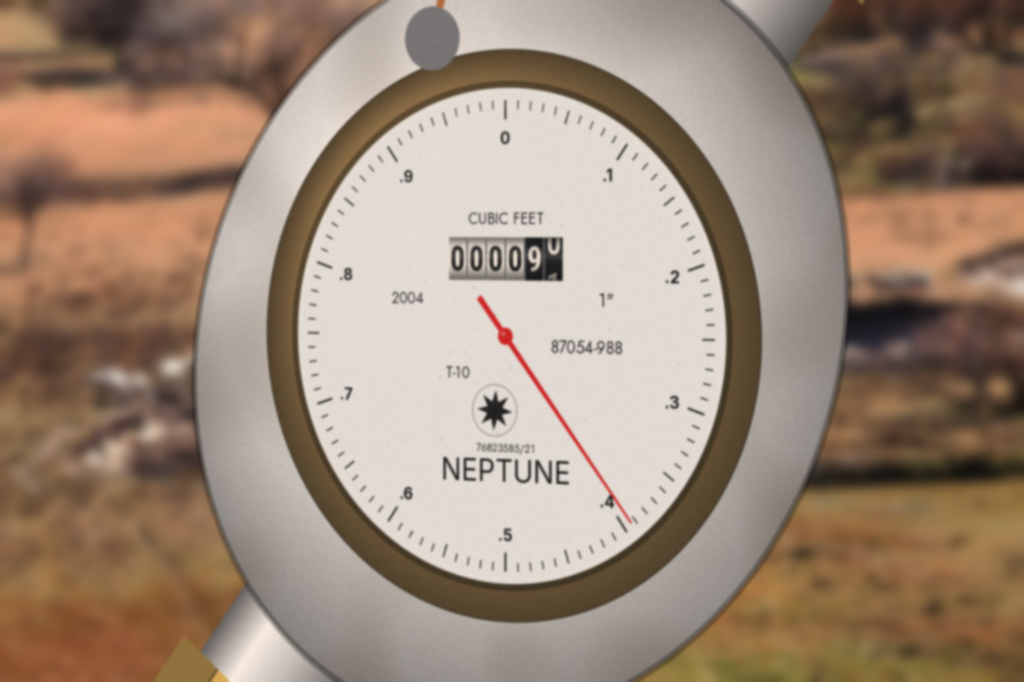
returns 90.39ft³
